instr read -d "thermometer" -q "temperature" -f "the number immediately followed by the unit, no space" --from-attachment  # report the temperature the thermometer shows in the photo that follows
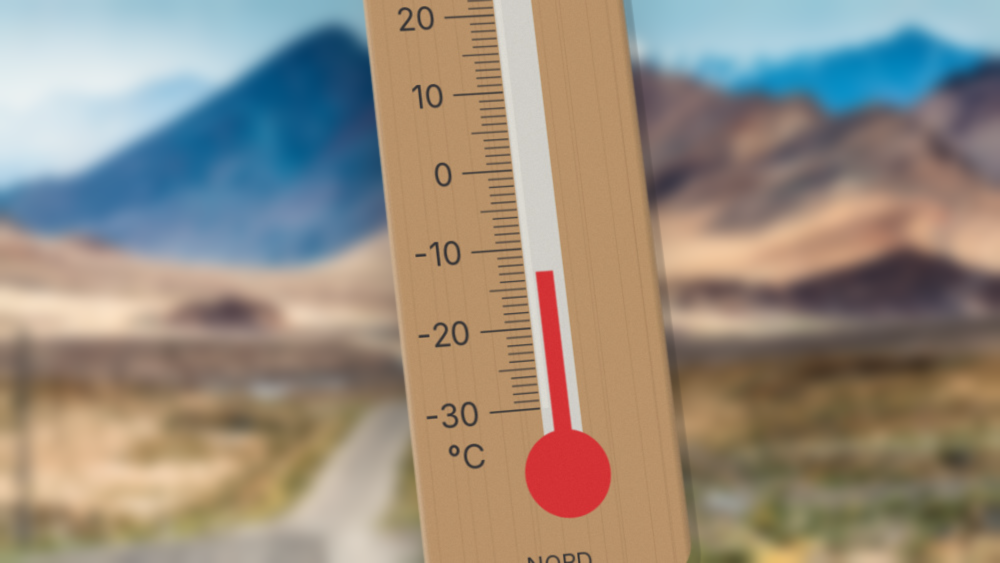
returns -13°C
